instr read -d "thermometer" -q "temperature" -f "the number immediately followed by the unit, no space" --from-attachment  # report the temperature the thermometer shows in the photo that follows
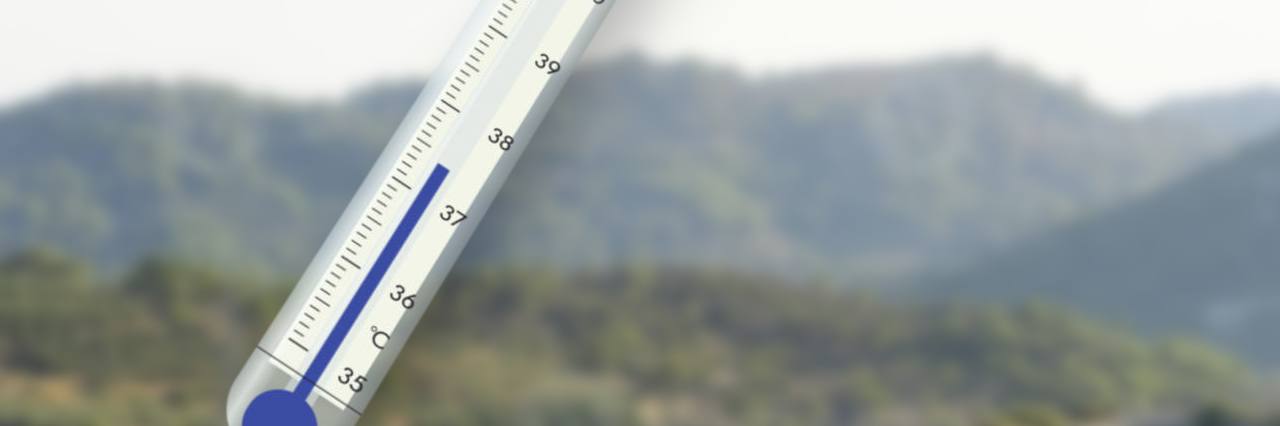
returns 37.4°C
